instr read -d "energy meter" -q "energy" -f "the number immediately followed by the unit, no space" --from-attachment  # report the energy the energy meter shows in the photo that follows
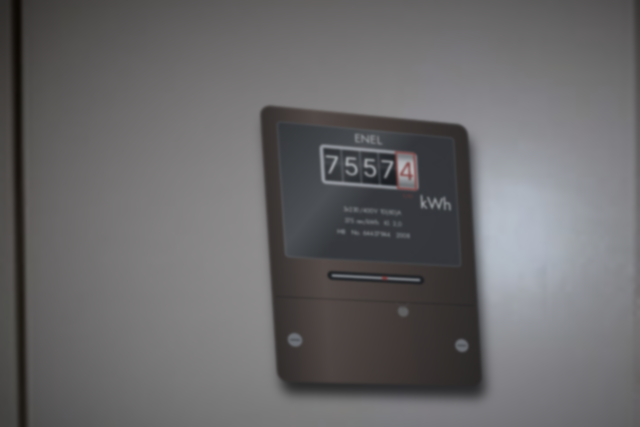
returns 7557.4kWh
